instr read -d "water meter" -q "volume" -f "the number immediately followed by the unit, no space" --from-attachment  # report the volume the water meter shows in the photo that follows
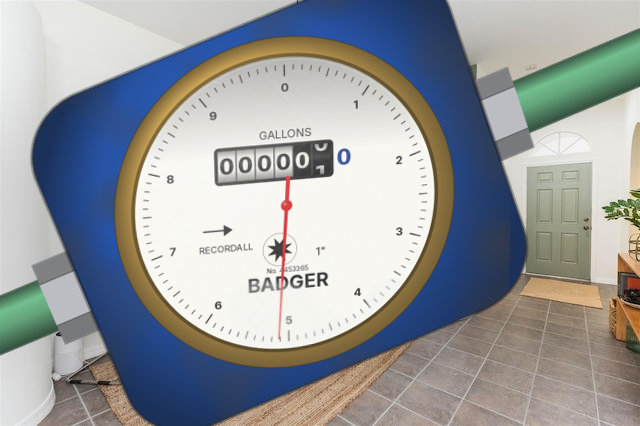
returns 5.1gal
